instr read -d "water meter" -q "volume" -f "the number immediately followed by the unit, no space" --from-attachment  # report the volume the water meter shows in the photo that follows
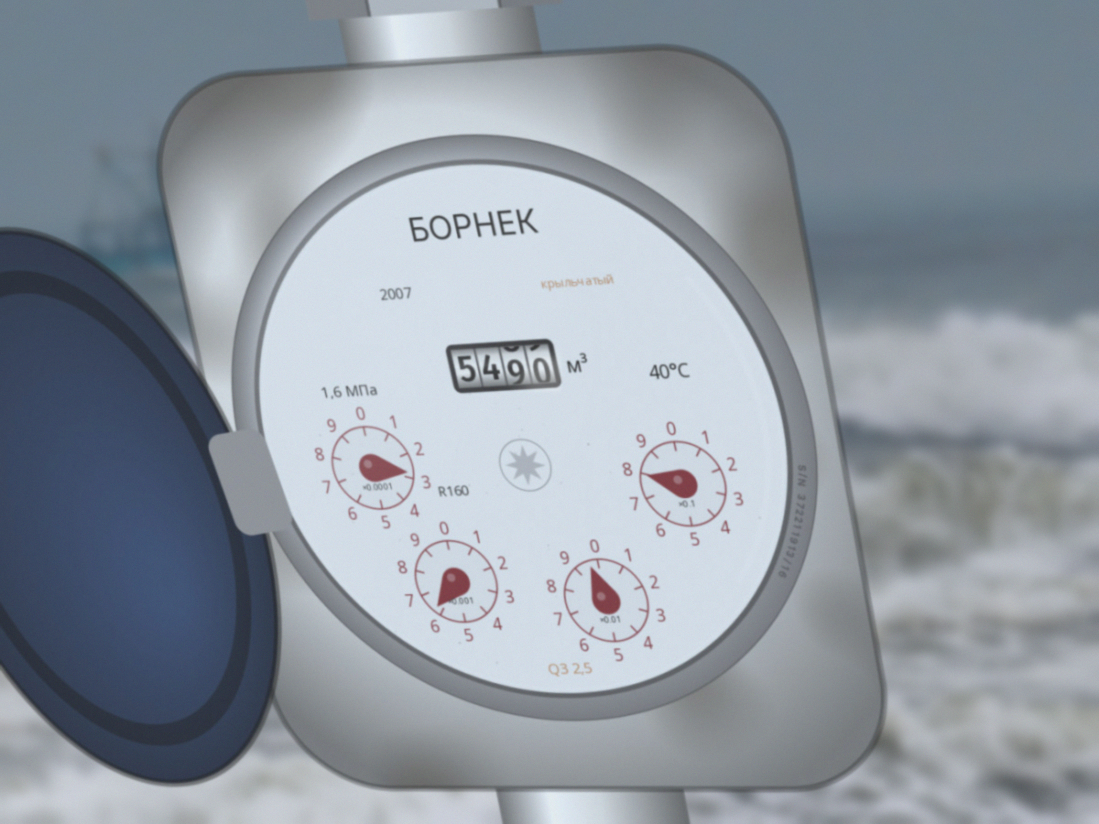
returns 5489.7962m³
